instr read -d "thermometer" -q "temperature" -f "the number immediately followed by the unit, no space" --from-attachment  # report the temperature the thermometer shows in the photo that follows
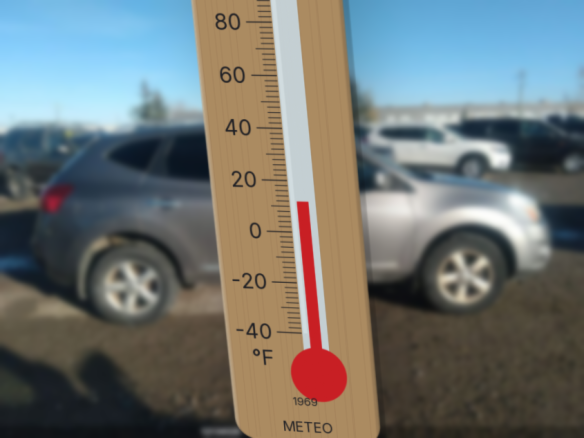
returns 12°F
